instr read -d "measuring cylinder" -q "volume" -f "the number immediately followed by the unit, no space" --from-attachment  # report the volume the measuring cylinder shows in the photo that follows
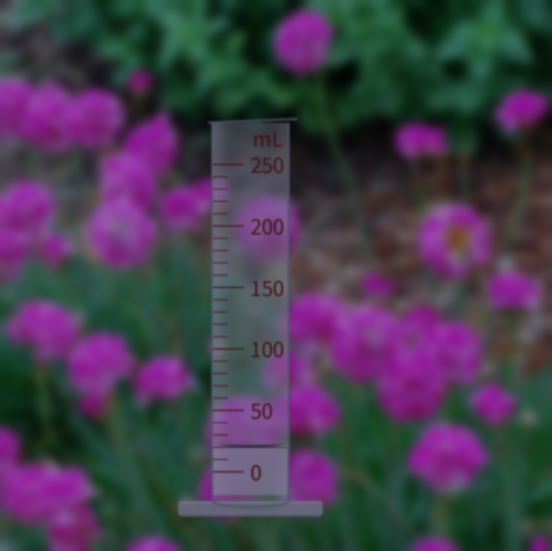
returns 20mL
